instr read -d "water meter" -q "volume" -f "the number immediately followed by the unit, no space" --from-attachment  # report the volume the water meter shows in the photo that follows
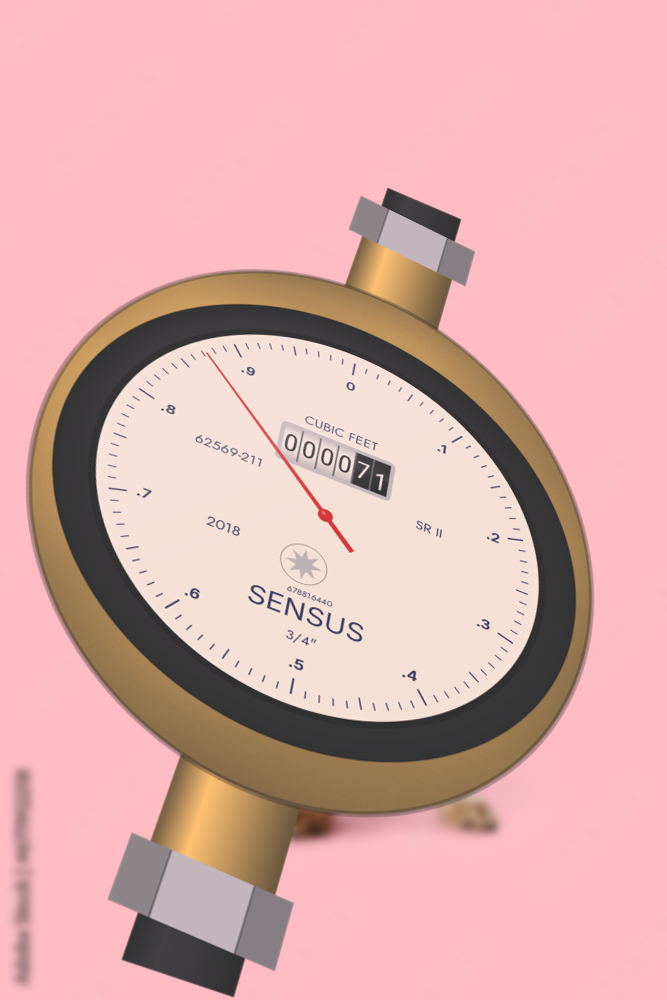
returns 70.87ft³
